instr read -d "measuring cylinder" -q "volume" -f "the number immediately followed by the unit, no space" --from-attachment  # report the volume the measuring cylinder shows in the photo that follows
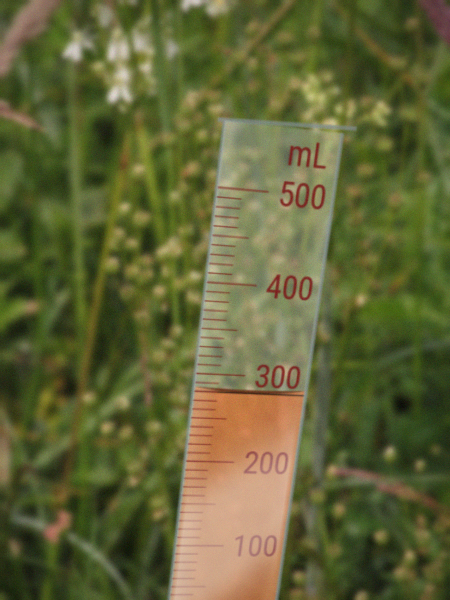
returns 280mL
